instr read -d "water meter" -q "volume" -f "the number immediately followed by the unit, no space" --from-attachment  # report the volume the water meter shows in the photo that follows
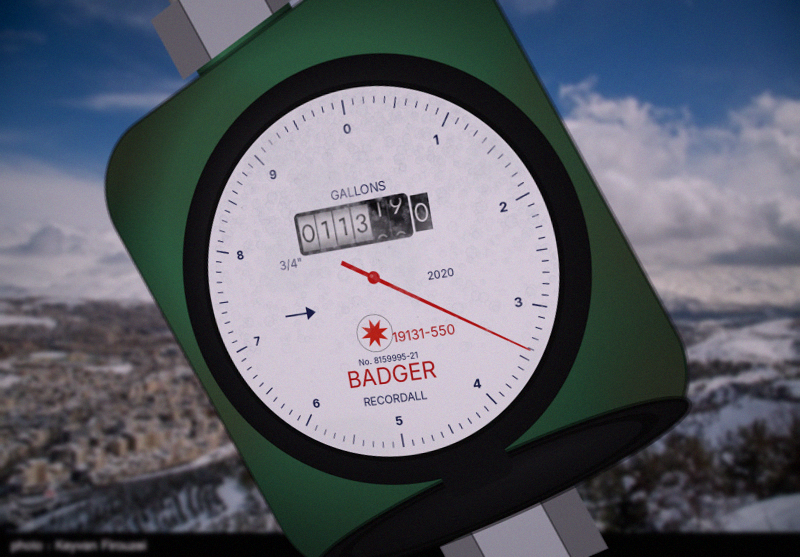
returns 113193.4gal
